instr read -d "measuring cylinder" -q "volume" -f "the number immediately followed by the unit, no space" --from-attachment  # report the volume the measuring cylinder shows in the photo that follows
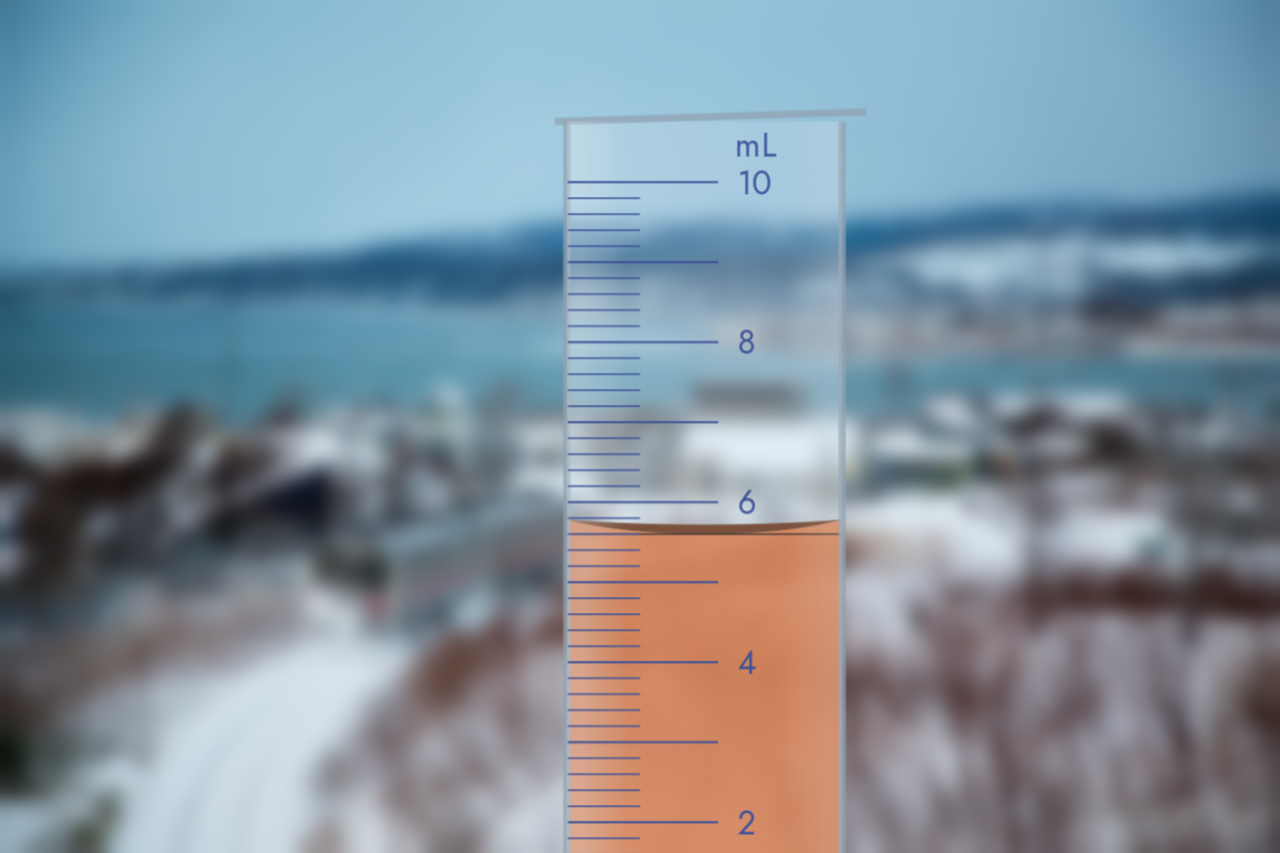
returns 5.6mL
